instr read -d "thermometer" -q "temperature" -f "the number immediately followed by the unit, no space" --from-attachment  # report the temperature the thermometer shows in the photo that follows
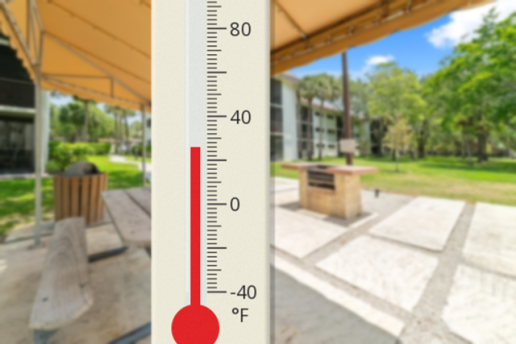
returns 26°F
